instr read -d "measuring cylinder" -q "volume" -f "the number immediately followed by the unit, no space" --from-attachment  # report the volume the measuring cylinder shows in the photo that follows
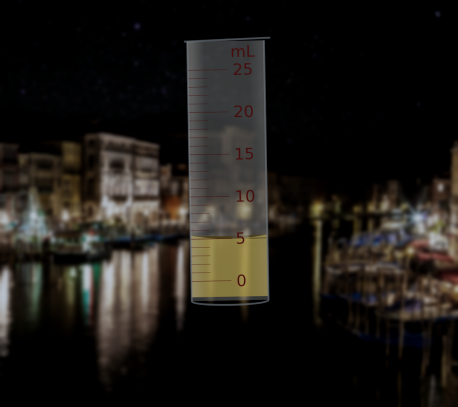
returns 5mL
